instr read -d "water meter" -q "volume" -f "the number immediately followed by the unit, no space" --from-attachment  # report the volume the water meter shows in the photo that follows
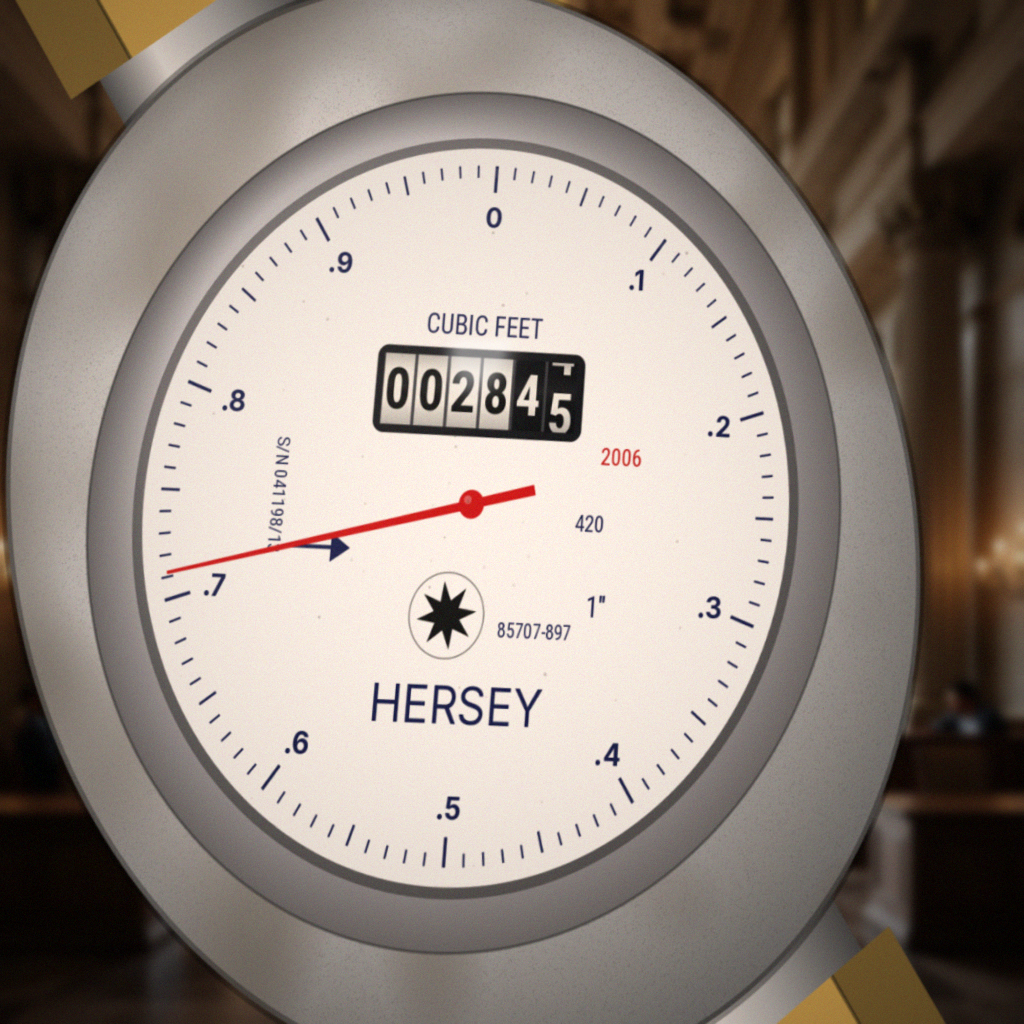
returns 2844.71ft³
